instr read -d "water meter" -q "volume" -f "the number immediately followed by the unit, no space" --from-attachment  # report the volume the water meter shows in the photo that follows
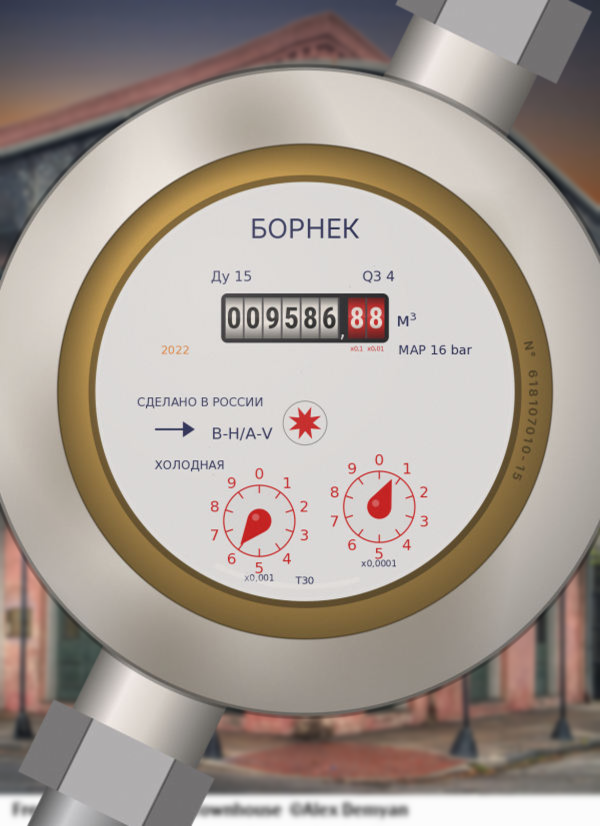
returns 9586.8860m³
